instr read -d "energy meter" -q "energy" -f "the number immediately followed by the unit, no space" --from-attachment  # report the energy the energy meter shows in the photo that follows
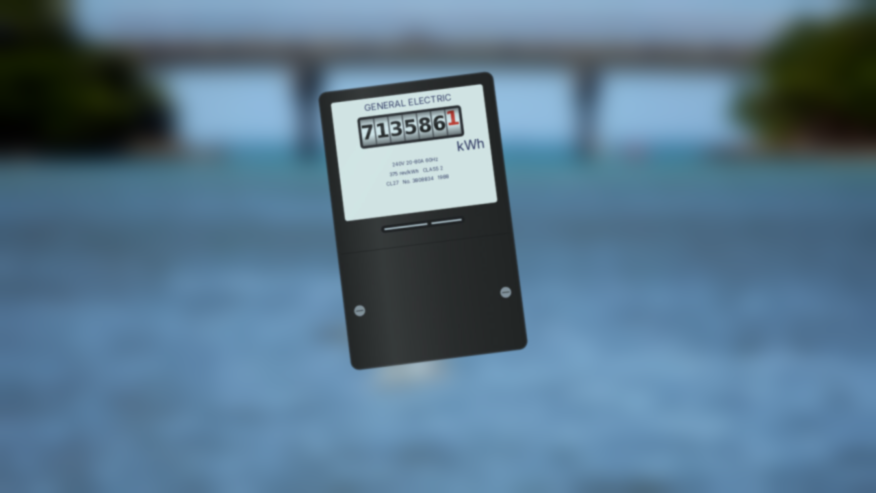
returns 713586.1kWh
